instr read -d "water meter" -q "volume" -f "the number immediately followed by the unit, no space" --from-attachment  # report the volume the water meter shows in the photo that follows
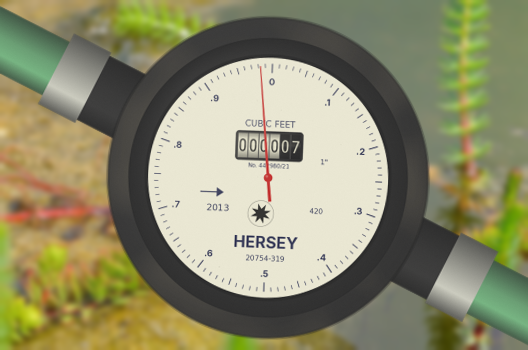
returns 6.98ft³
